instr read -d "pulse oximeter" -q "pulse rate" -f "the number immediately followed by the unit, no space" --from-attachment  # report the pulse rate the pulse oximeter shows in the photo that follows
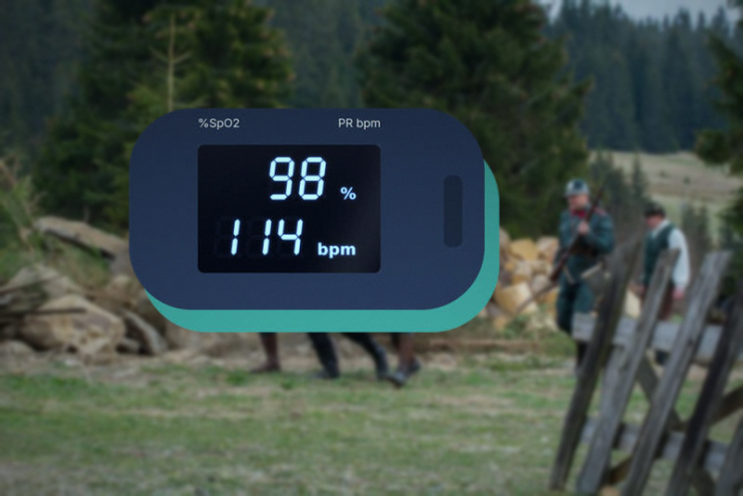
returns 114bpm
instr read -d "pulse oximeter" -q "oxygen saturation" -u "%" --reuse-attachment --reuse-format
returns 98%
